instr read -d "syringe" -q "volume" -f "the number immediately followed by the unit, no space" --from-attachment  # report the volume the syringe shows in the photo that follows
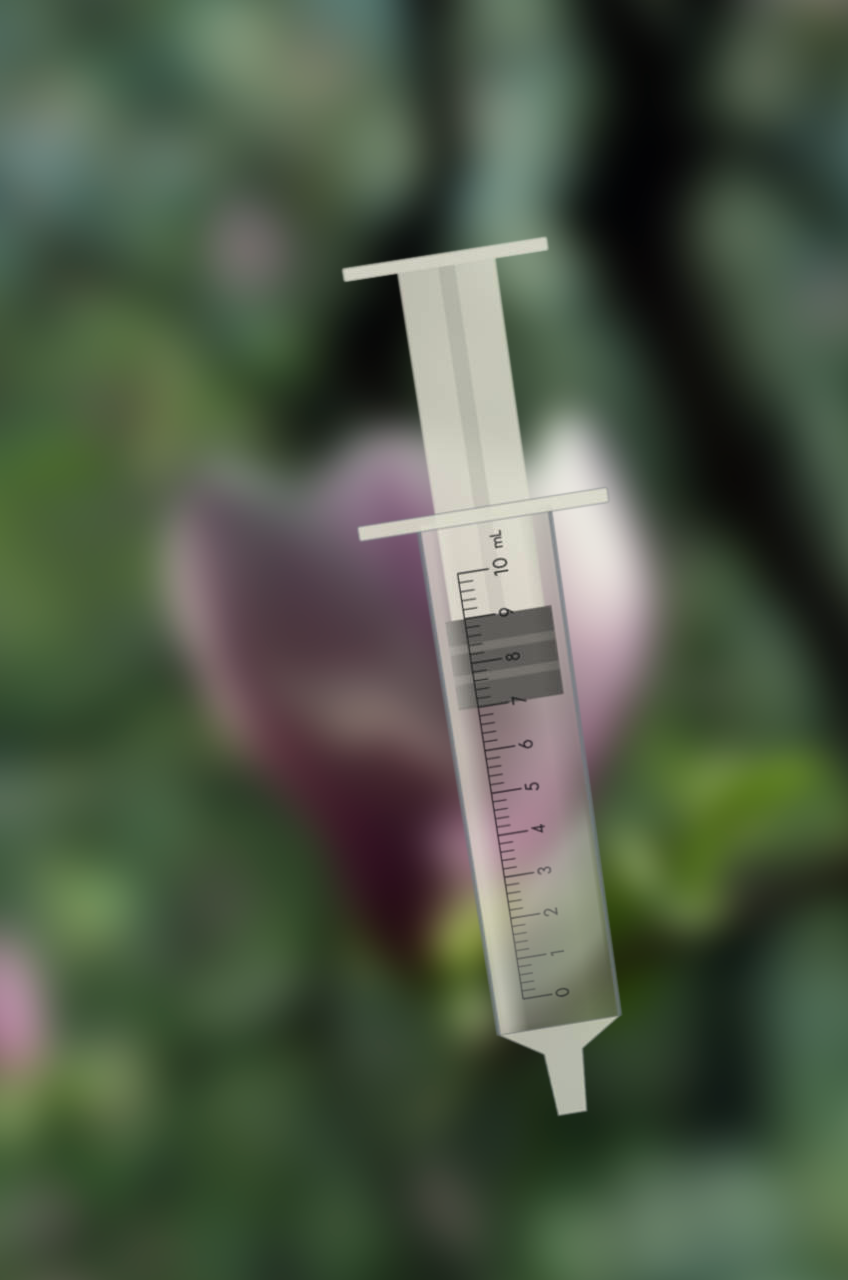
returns 7mL
